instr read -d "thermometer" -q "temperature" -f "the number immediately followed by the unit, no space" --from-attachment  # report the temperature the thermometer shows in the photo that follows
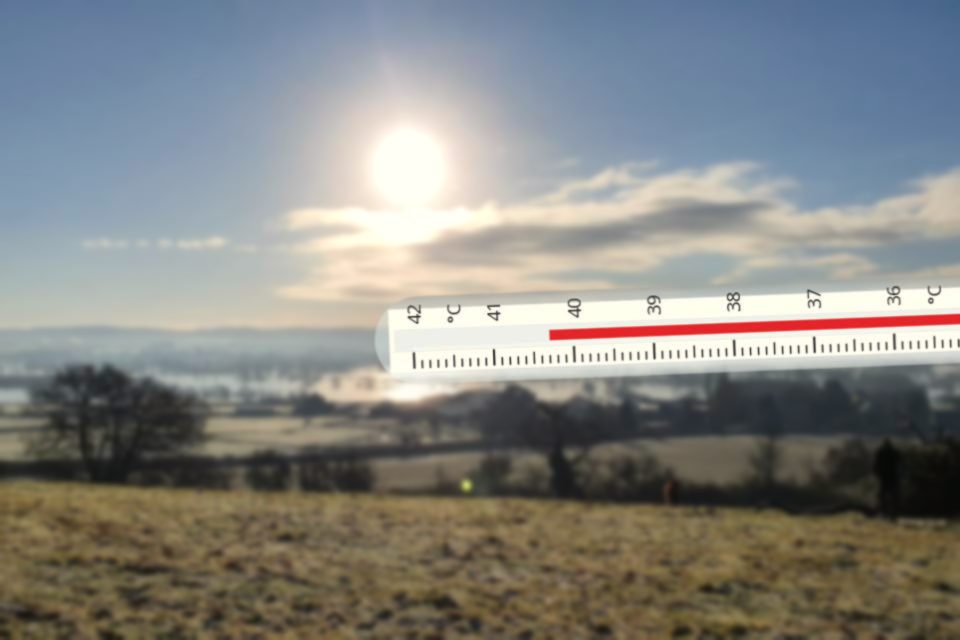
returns 40.3°C
